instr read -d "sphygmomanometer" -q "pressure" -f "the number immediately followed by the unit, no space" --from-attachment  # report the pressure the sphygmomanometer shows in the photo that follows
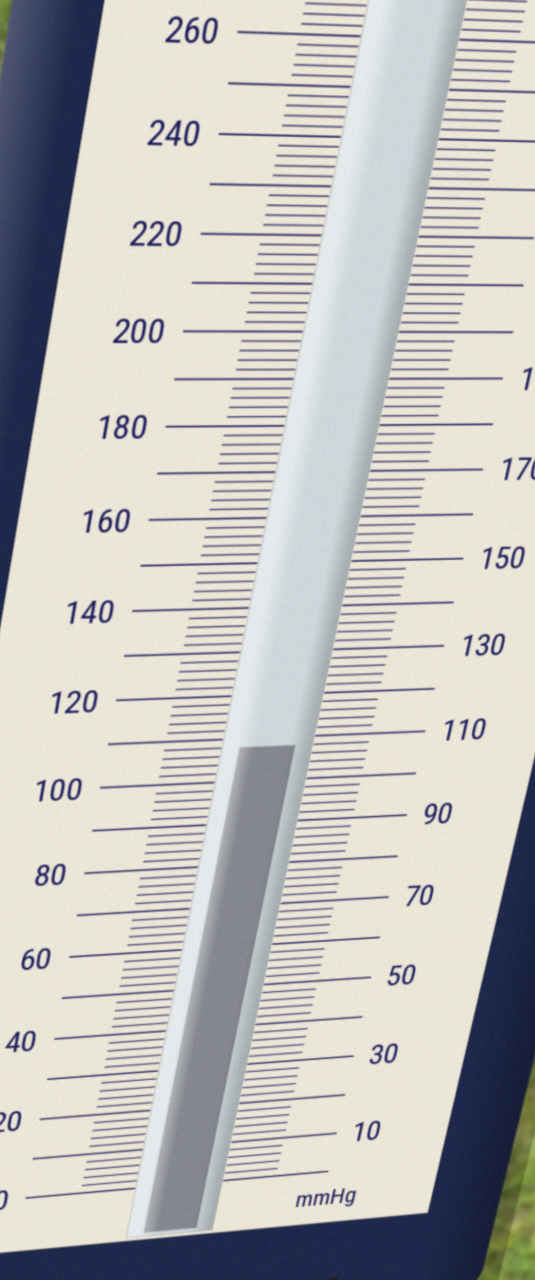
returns 108mmHg
